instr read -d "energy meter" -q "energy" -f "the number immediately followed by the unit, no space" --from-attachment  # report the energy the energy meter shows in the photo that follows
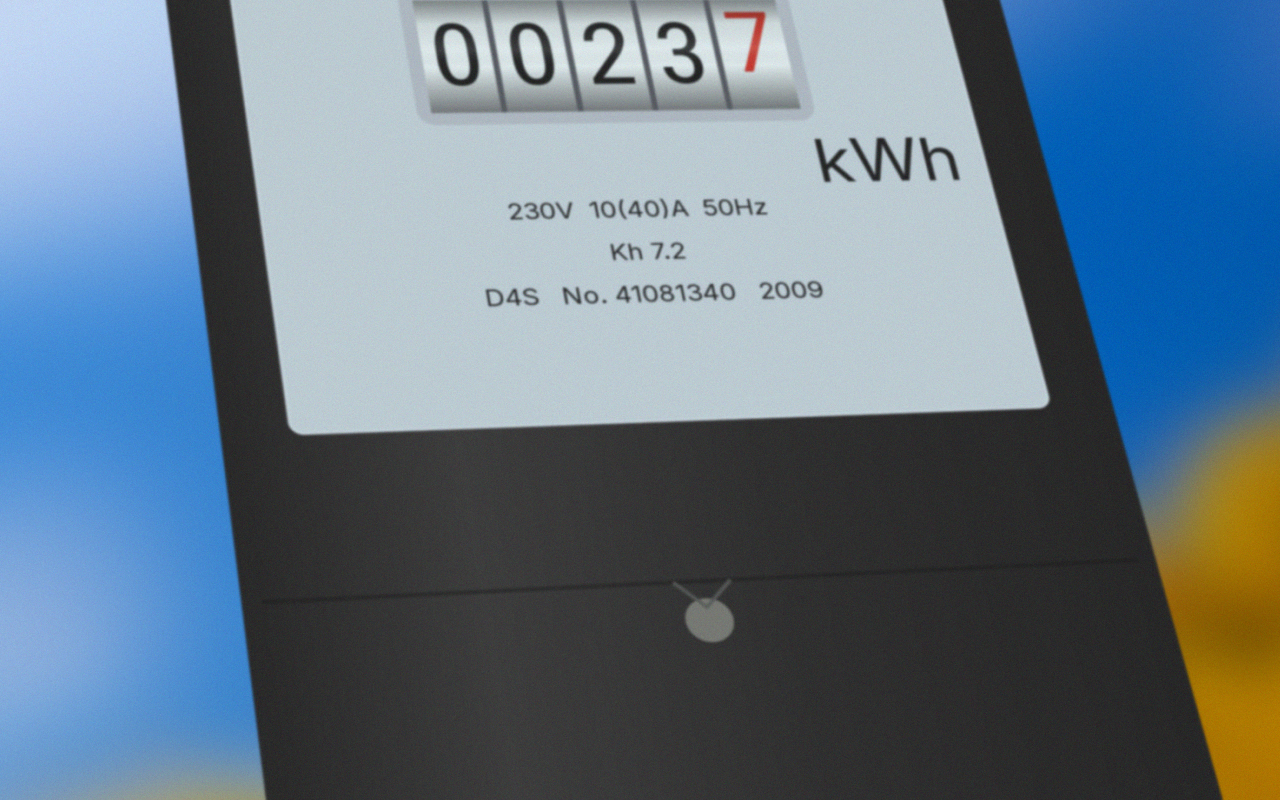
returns 23.7kWh
